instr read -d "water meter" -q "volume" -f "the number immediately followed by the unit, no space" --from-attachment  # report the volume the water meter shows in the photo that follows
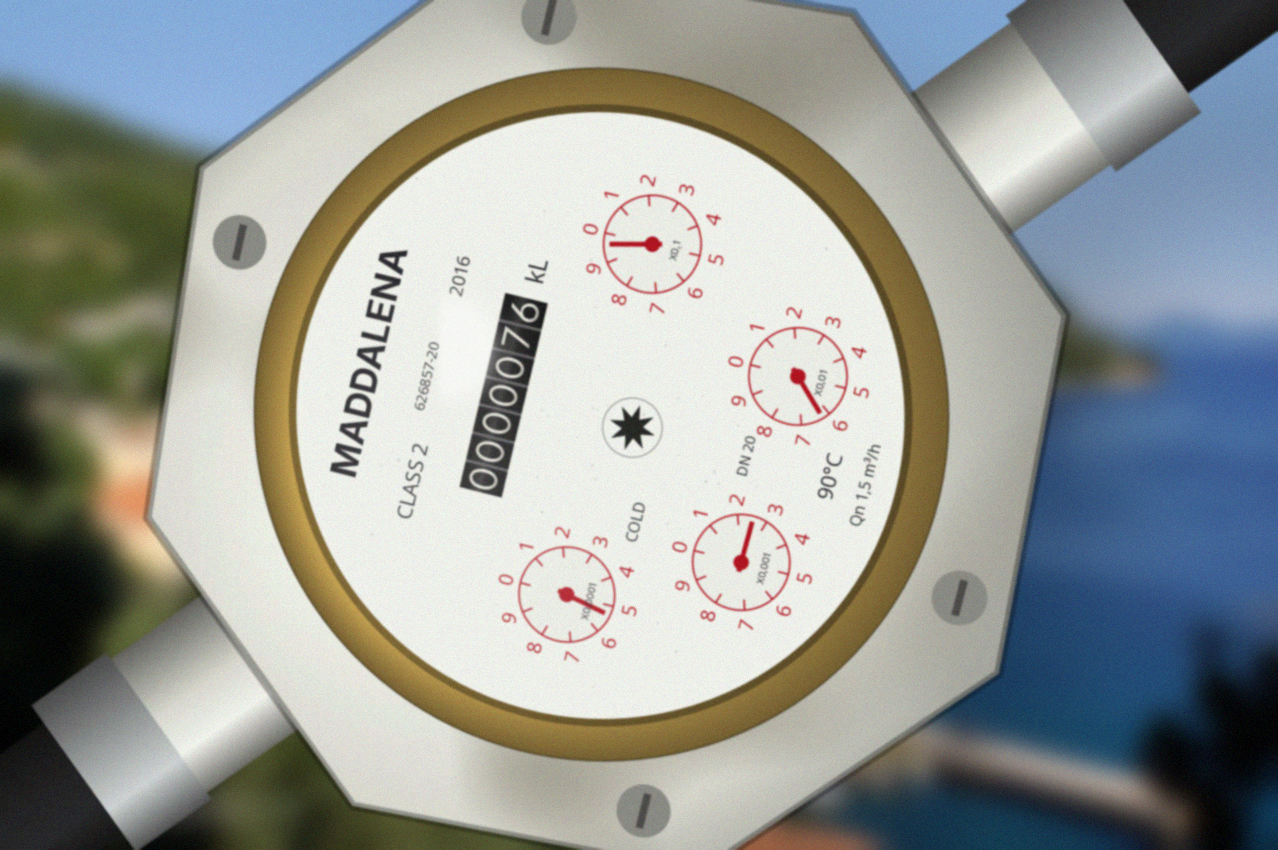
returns 75.9625kL
